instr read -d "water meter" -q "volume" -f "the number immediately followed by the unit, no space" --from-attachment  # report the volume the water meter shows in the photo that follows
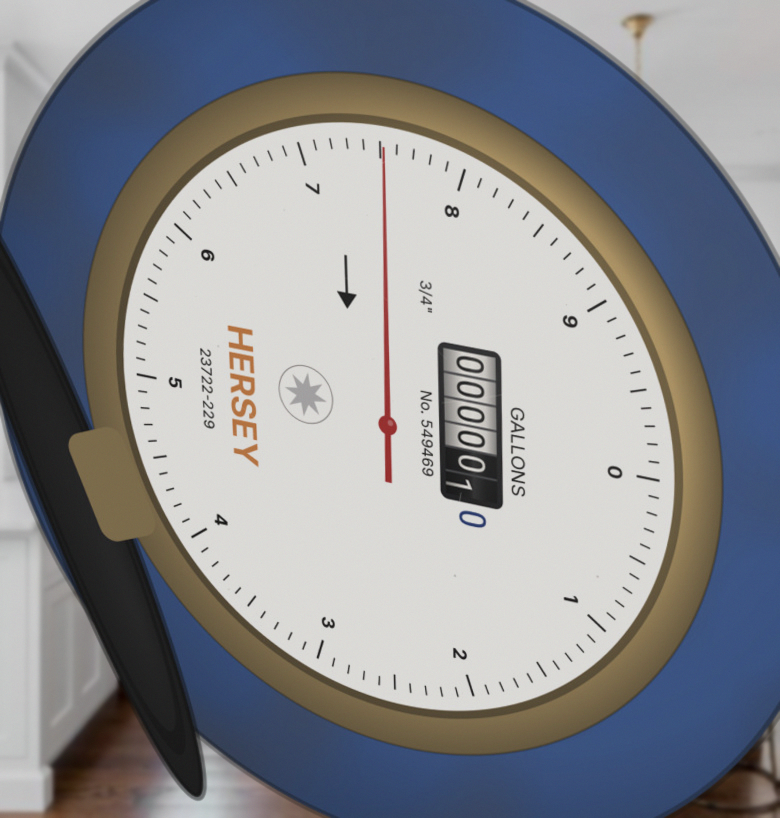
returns 7.5gal
